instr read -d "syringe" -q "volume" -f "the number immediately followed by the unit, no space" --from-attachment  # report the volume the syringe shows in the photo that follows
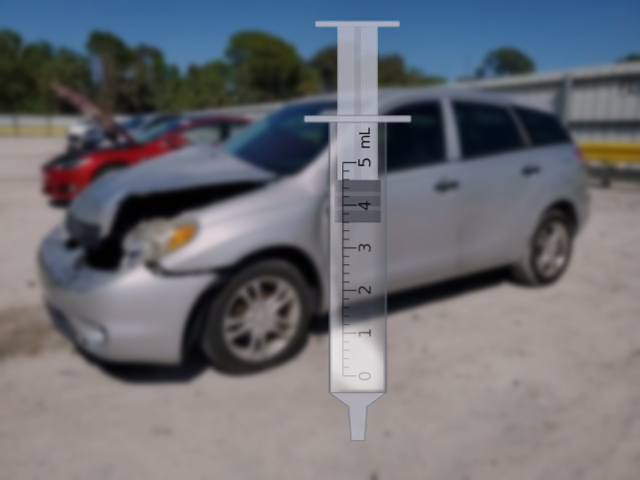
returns 3.6mL
